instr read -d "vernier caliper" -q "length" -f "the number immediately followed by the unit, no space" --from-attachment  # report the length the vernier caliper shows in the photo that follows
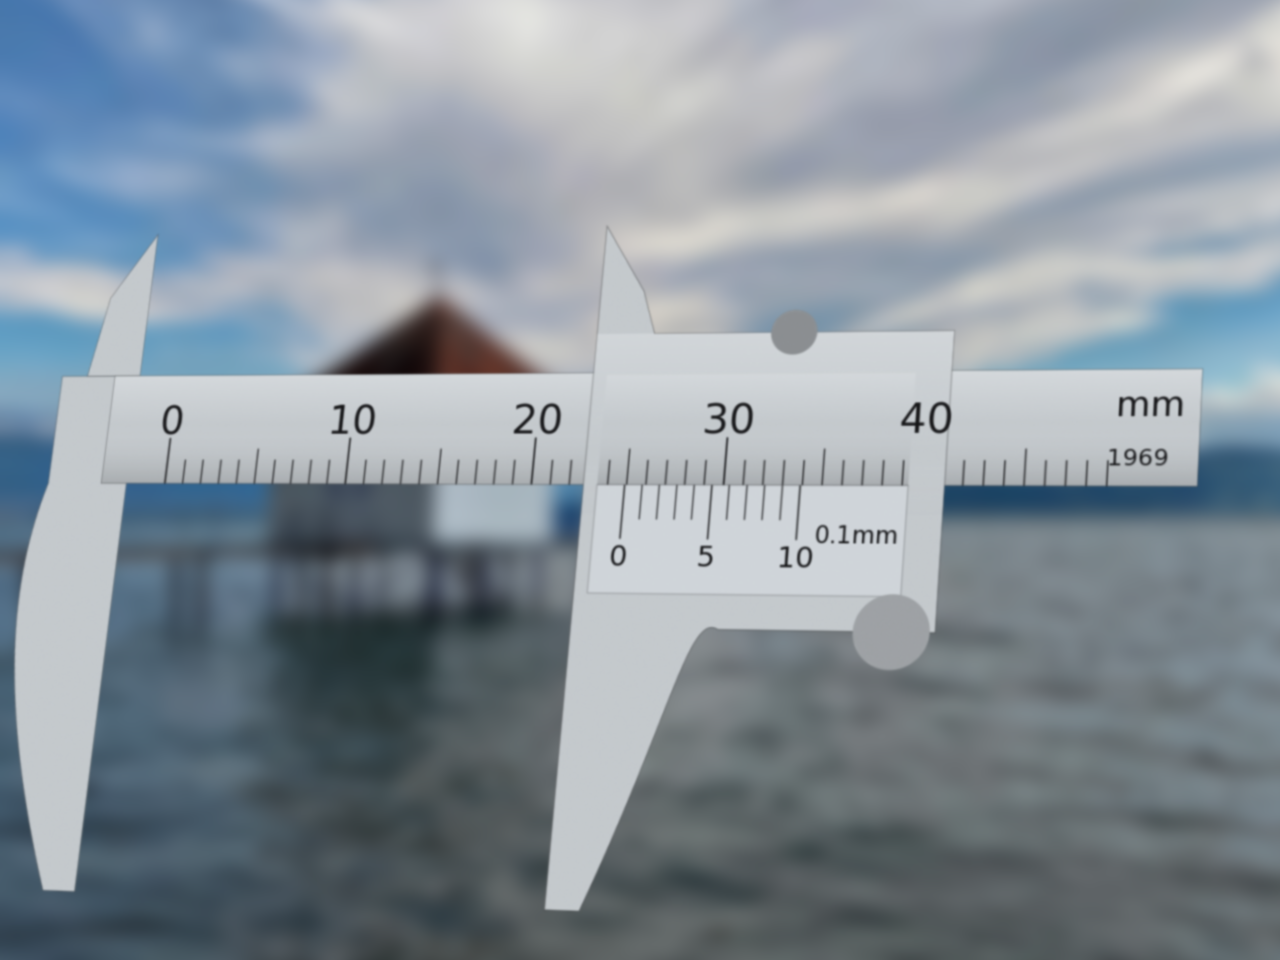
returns 24.9mm
